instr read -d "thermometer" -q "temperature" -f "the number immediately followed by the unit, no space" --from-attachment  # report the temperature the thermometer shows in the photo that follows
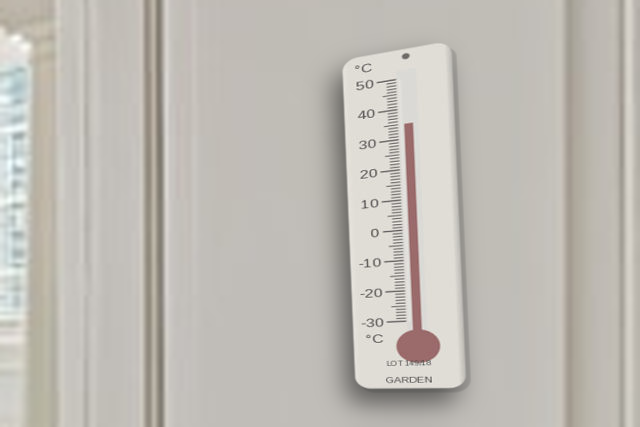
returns 35°C
